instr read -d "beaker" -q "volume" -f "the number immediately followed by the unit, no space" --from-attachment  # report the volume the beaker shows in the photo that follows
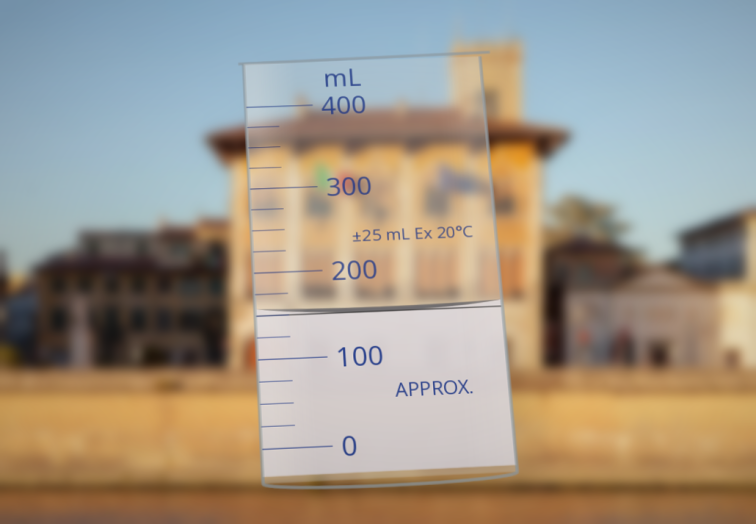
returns 150mL
